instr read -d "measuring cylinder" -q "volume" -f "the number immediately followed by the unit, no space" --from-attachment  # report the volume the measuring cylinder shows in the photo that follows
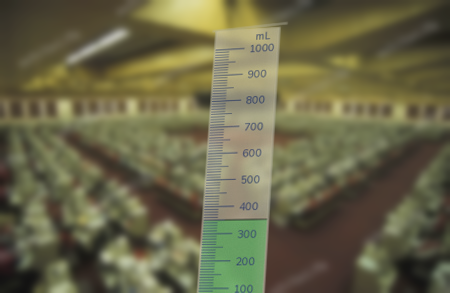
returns 350mL
